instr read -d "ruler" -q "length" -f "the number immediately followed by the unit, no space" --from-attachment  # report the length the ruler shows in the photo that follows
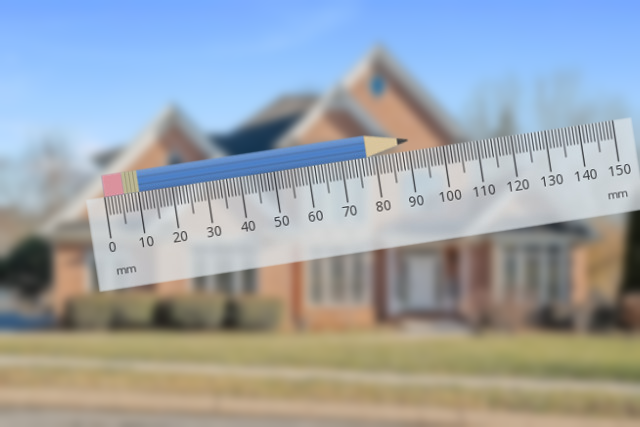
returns 90mm
